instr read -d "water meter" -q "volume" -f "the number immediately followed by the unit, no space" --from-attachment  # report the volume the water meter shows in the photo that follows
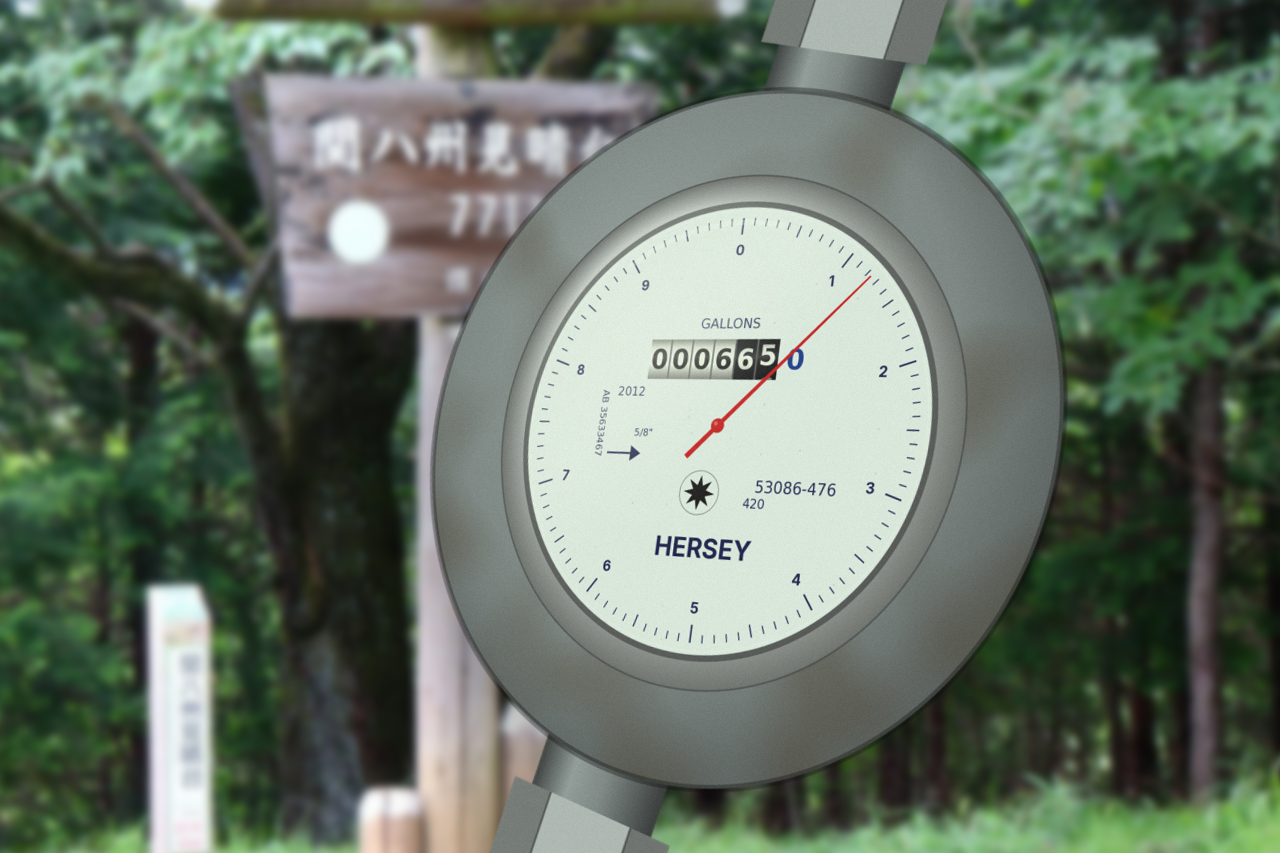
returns 6651.2gal
